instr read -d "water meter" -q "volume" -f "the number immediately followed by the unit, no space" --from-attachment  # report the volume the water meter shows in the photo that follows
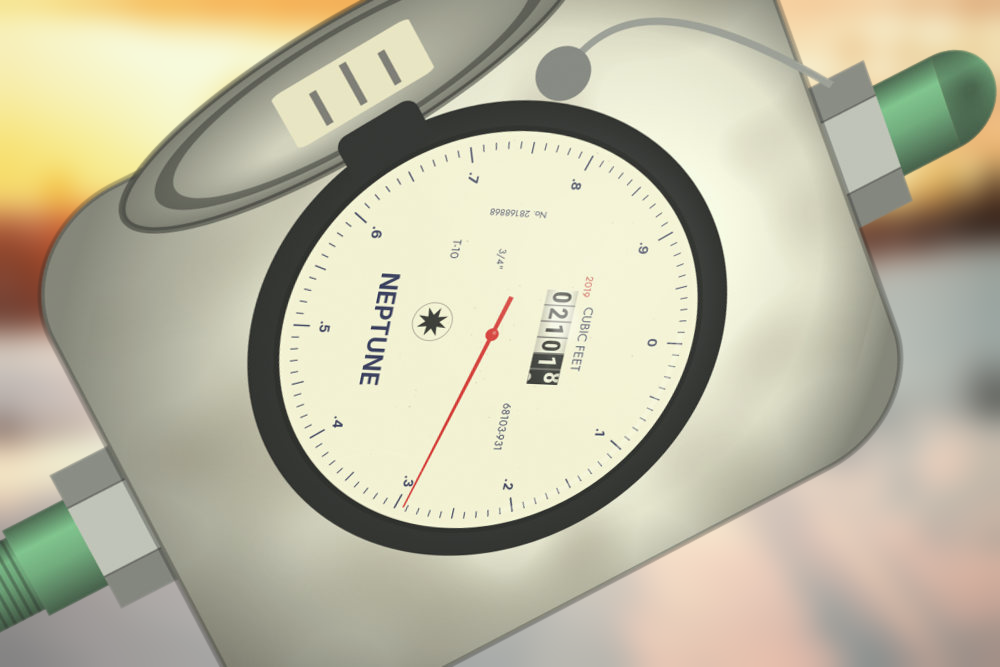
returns 21018.29ft³
